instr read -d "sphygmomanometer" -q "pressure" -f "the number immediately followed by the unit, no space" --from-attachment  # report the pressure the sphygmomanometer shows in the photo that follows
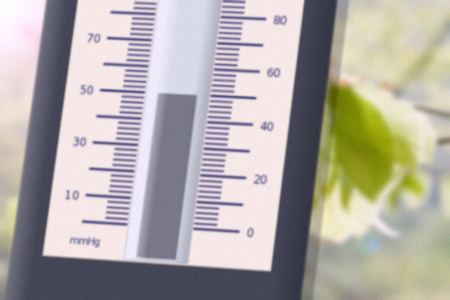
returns 50mmHg
